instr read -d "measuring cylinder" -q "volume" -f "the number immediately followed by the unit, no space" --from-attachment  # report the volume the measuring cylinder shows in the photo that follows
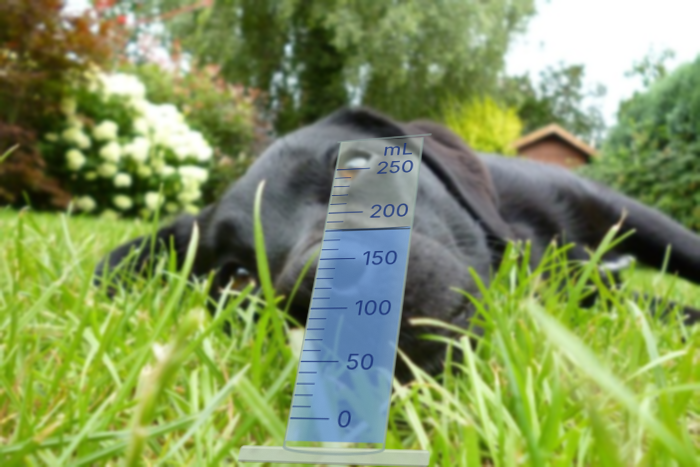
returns 180mL
